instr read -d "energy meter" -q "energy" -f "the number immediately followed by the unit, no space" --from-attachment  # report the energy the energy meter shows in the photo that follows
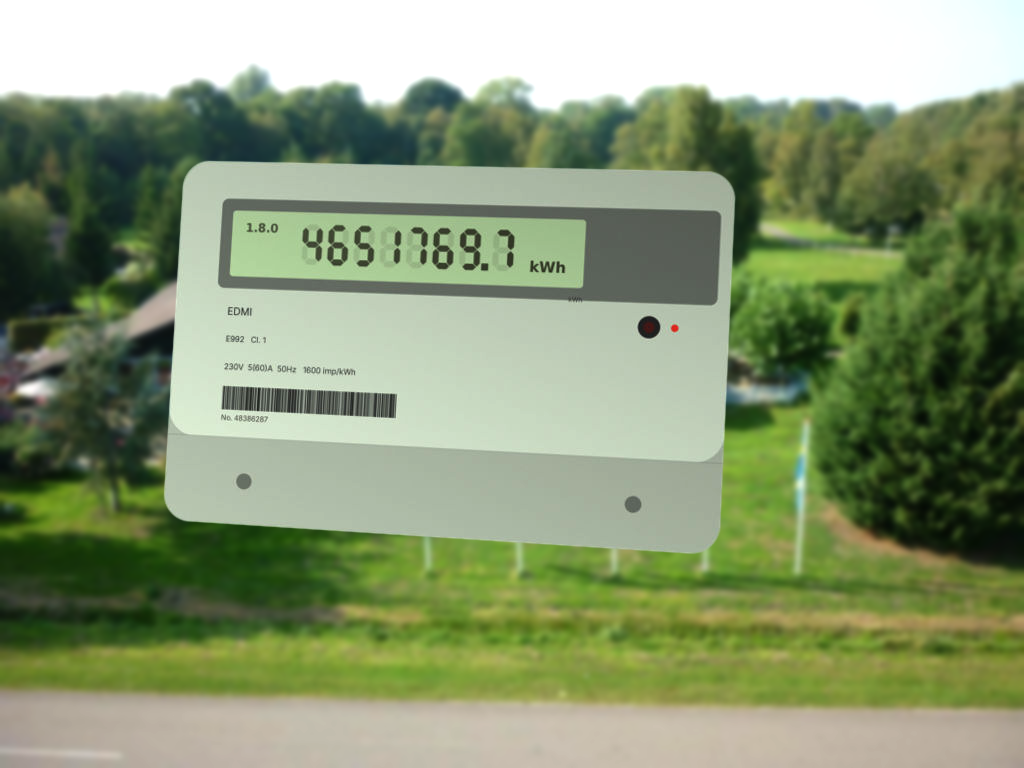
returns 4651769.7kWh
